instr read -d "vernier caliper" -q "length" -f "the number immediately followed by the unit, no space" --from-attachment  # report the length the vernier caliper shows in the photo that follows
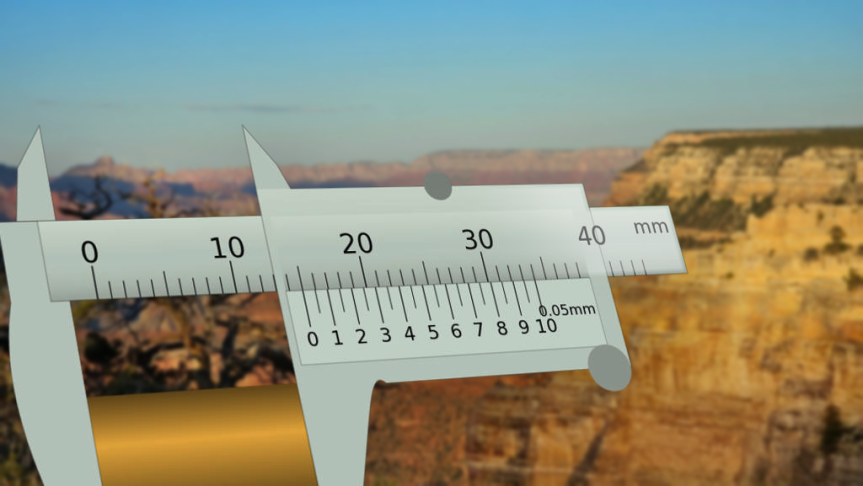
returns 15.0mm
